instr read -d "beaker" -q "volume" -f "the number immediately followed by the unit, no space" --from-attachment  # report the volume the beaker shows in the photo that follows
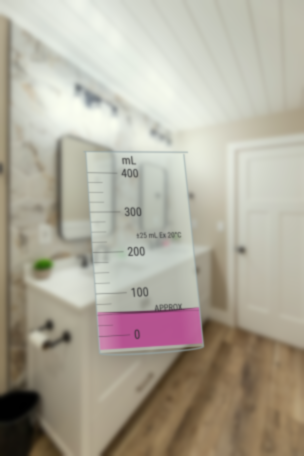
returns 50mL
